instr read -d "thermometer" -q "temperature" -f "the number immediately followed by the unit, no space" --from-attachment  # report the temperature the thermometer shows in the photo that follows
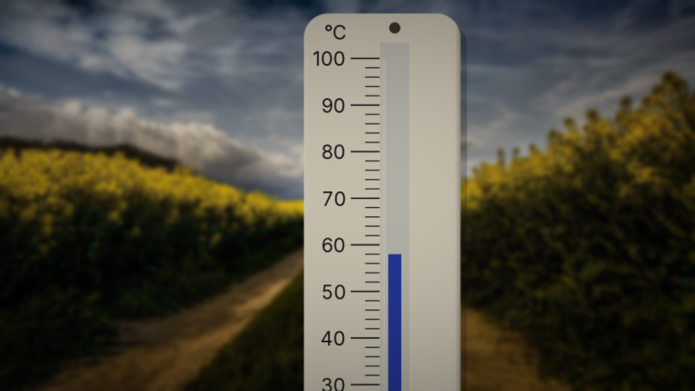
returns 58°C
